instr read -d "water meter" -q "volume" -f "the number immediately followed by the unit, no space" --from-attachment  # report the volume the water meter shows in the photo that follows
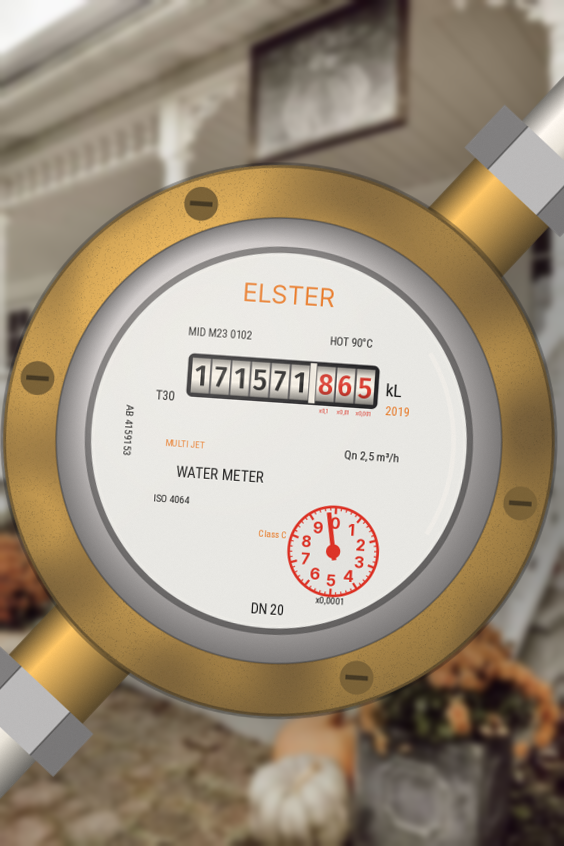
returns 171571.8649kL
